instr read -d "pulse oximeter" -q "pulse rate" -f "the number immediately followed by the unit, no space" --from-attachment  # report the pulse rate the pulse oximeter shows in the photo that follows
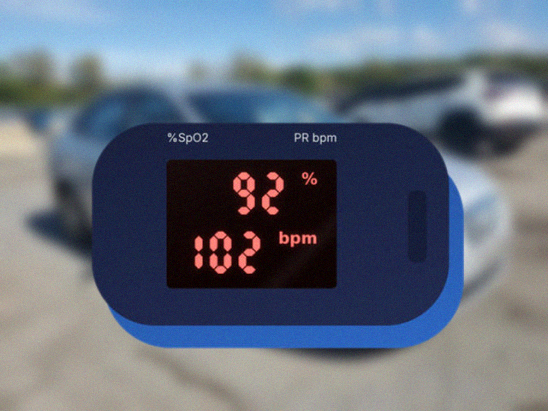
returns 102bpm
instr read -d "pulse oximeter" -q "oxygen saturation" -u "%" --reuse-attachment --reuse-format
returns 92%
